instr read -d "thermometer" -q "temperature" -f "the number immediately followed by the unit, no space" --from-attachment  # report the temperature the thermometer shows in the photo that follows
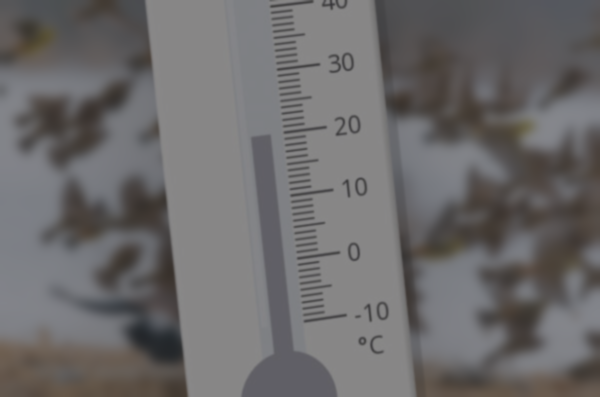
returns 20°C
